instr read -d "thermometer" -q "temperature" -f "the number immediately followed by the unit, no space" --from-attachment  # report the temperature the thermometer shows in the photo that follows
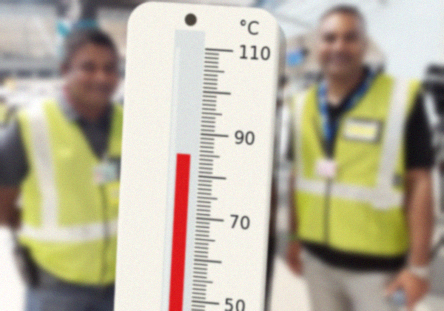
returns 85°C
